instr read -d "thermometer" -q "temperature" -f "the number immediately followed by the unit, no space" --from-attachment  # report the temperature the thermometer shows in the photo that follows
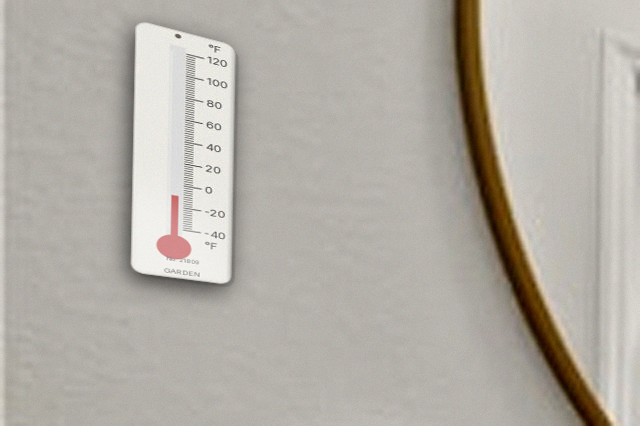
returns -10°F
